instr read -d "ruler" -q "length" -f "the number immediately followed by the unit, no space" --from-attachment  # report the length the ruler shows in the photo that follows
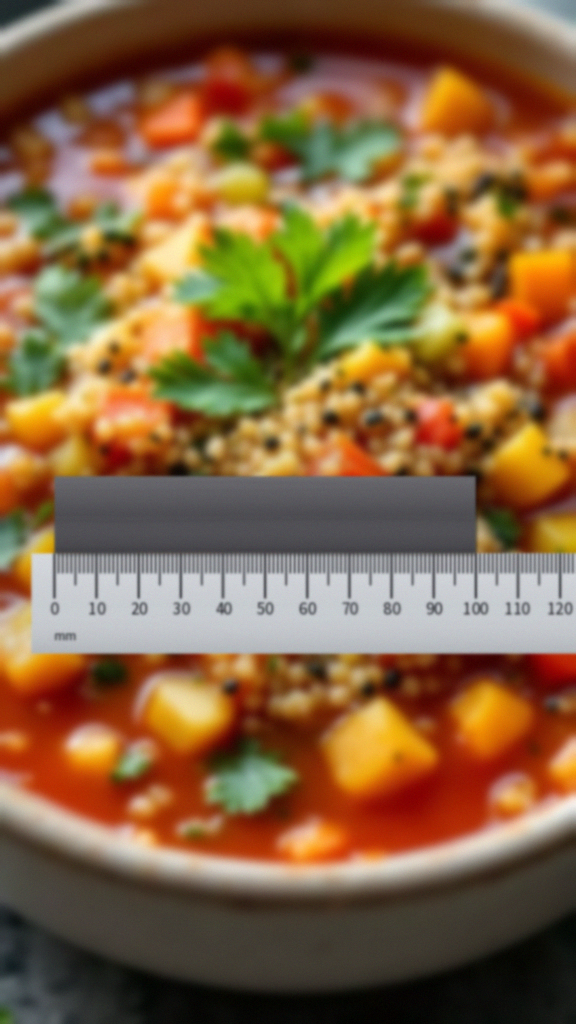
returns 100mm
